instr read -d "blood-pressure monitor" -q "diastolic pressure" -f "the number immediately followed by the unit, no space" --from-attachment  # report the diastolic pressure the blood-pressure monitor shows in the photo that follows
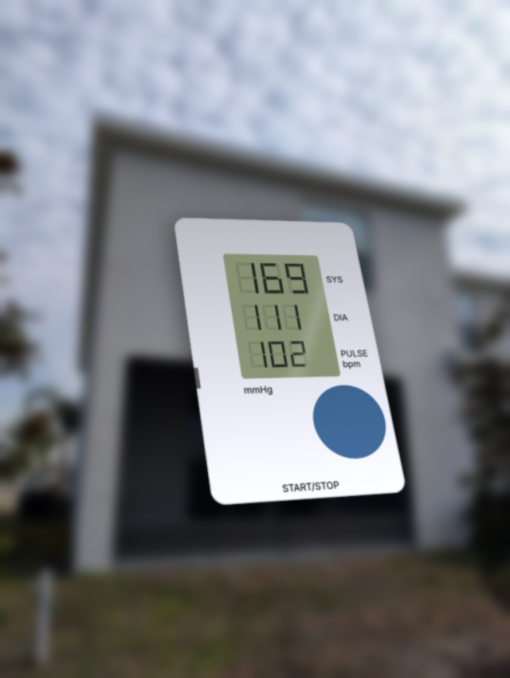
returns 111mmHg
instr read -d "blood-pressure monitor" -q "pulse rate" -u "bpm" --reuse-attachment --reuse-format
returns 102bpm
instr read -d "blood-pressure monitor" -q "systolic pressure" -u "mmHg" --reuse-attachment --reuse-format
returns 169mmHg
